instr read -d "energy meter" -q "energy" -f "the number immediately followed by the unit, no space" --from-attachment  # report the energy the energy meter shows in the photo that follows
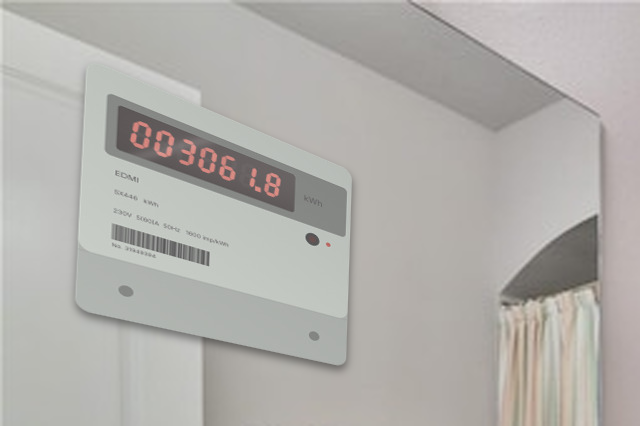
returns 3061.8kWh
